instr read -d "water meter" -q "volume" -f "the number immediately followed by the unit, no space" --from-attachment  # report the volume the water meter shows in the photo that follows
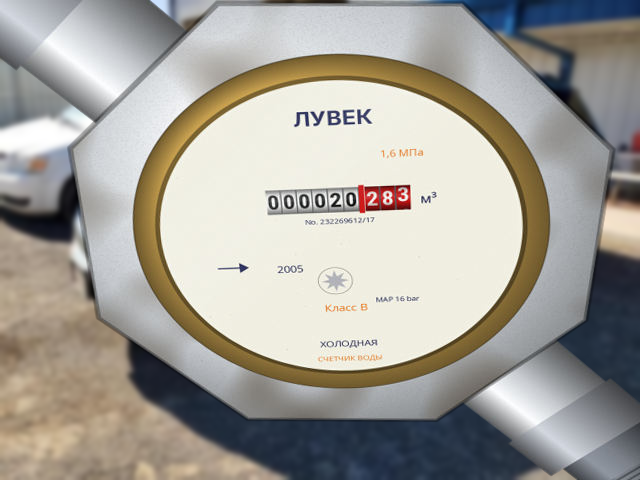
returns 20.283m³
